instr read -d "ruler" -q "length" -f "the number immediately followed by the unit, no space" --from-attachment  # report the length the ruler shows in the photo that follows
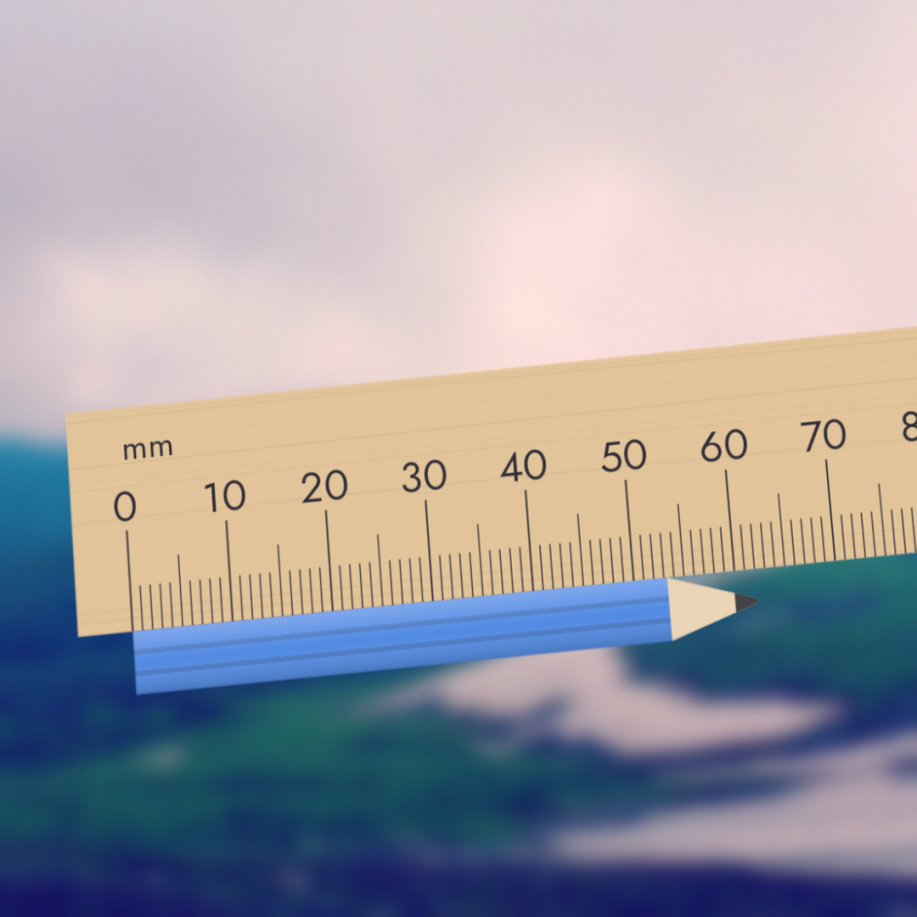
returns 62mm
